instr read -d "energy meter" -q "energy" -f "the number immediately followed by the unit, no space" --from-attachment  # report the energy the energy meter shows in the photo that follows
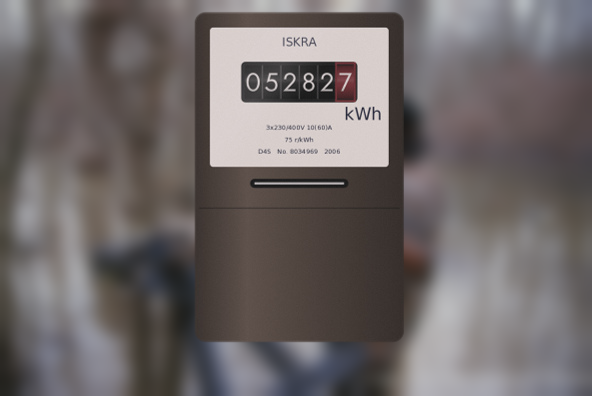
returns 5282.7kWh
